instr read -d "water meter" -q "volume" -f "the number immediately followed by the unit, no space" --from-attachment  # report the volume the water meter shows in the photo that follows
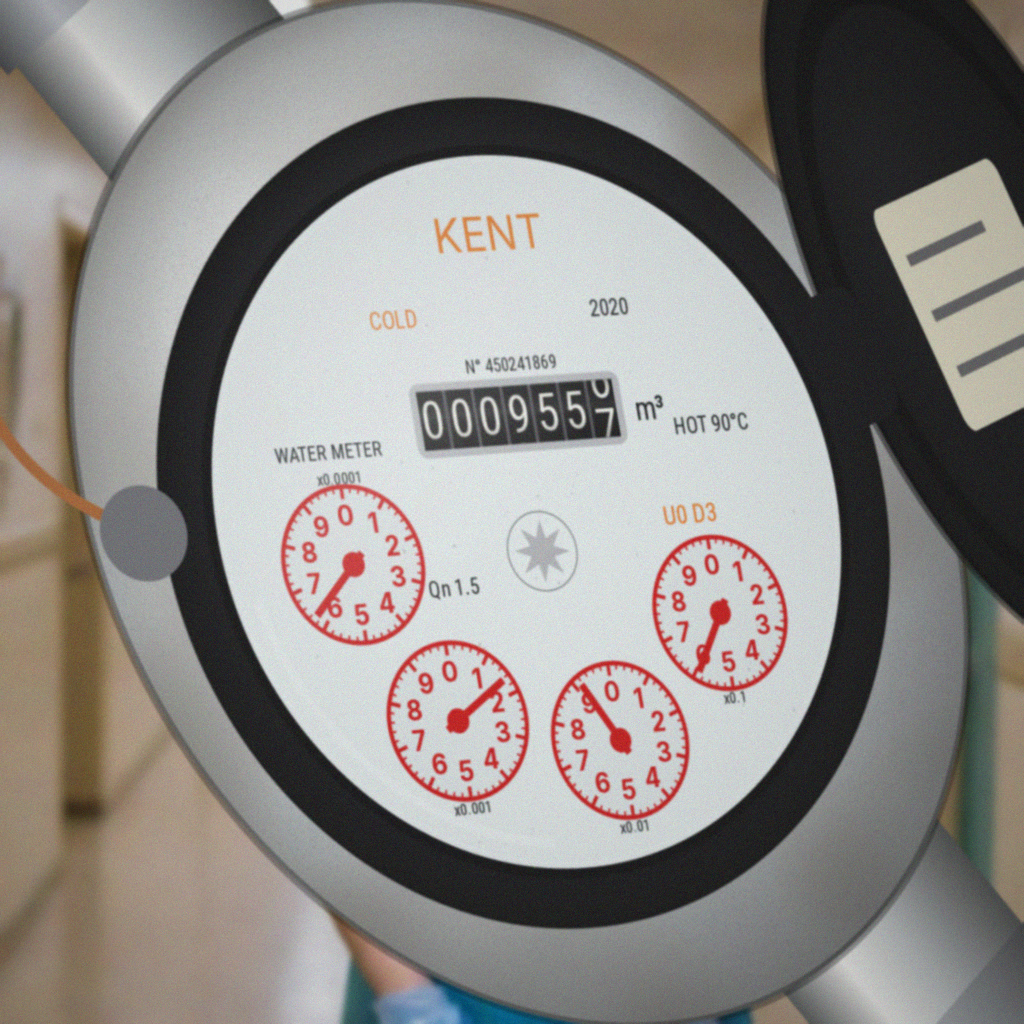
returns 9556.5916m³
